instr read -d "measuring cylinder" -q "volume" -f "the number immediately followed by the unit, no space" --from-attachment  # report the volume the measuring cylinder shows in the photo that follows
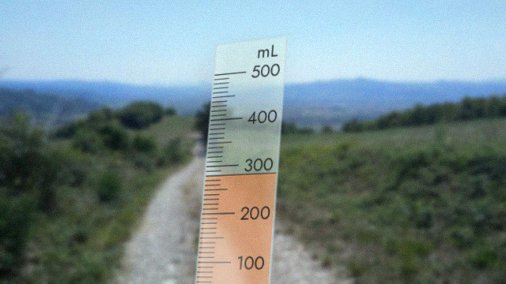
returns 280mL
